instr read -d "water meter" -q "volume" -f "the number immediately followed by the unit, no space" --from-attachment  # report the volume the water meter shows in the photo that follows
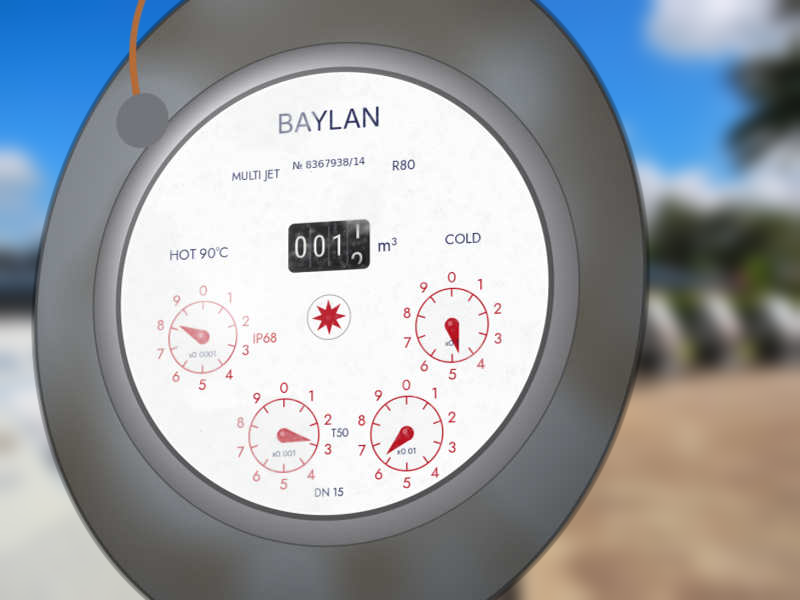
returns 11.4628m³
